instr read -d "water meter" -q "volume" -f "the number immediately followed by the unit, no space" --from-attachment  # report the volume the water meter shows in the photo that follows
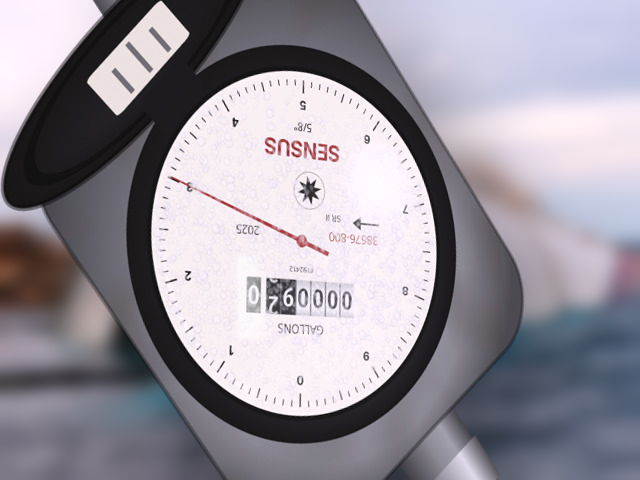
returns 923.0gal
